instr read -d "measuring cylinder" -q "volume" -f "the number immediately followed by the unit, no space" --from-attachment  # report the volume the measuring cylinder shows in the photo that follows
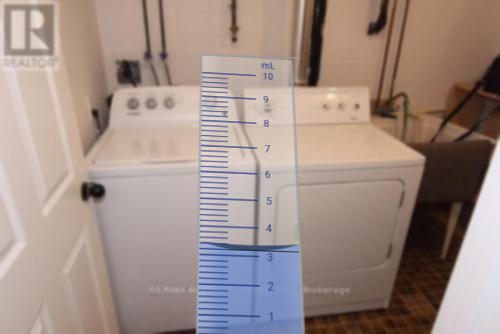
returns 3.2mL
